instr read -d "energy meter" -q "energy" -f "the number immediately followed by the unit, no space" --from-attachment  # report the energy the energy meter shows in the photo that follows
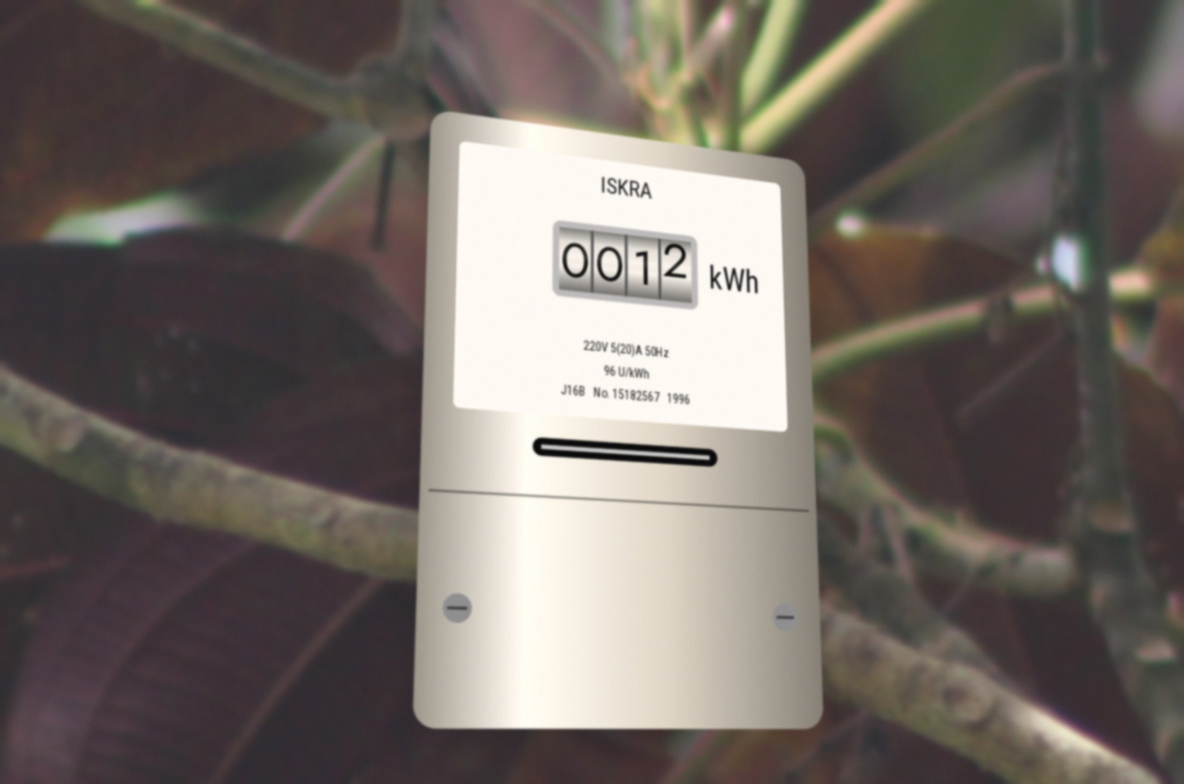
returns 12kWh
